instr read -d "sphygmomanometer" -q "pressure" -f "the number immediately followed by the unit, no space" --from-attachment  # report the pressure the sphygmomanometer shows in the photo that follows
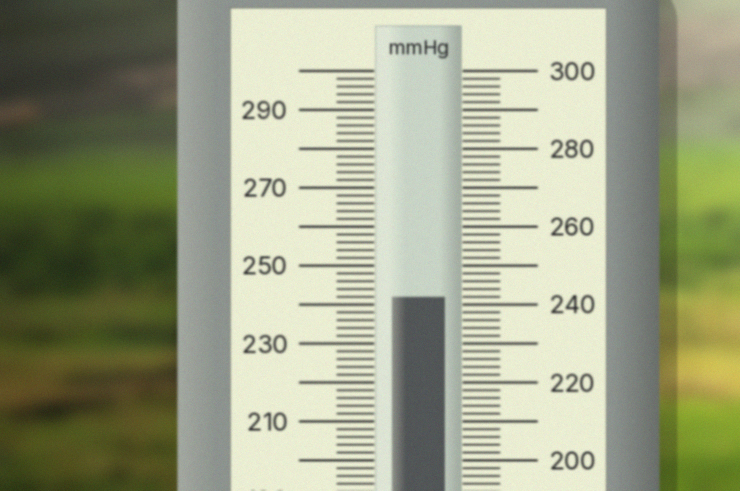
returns 242mmHg
